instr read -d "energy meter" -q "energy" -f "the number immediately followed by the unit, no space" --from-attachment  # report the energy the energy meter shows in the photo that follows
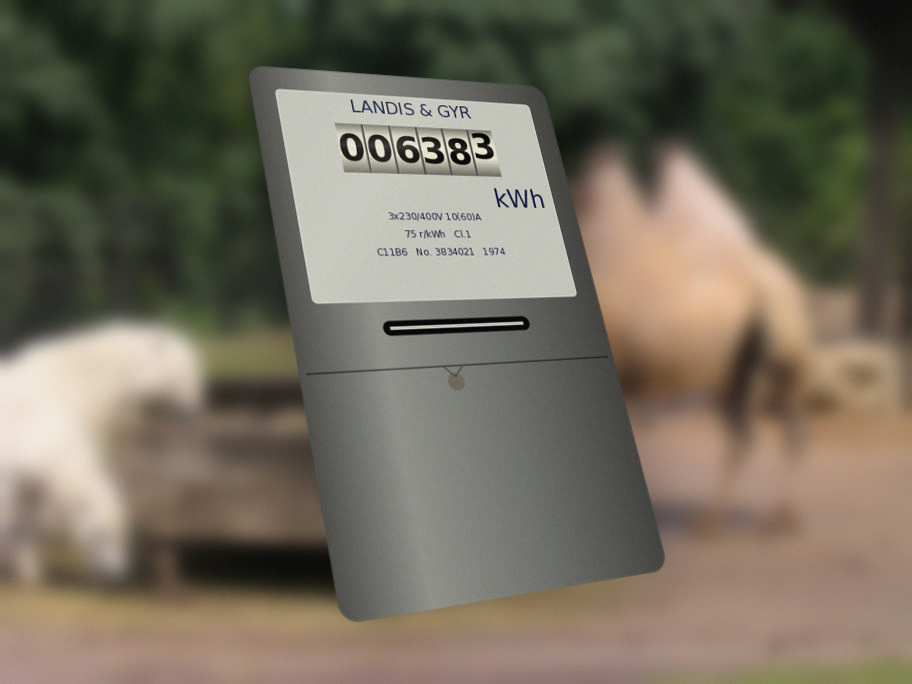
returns 6383kWh
